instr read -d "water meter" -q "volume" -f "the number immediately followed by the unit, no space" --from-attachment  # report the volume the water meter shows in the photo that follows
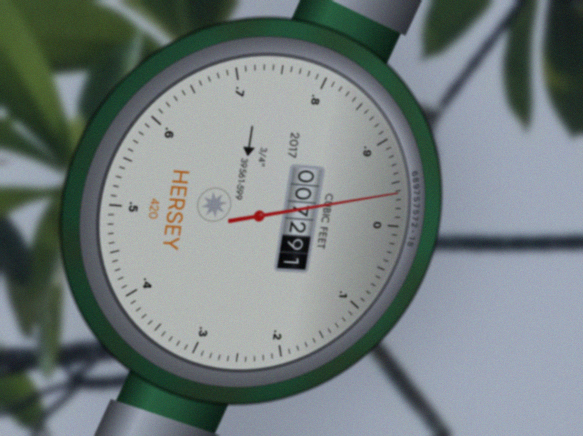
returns 7290.96ft³
